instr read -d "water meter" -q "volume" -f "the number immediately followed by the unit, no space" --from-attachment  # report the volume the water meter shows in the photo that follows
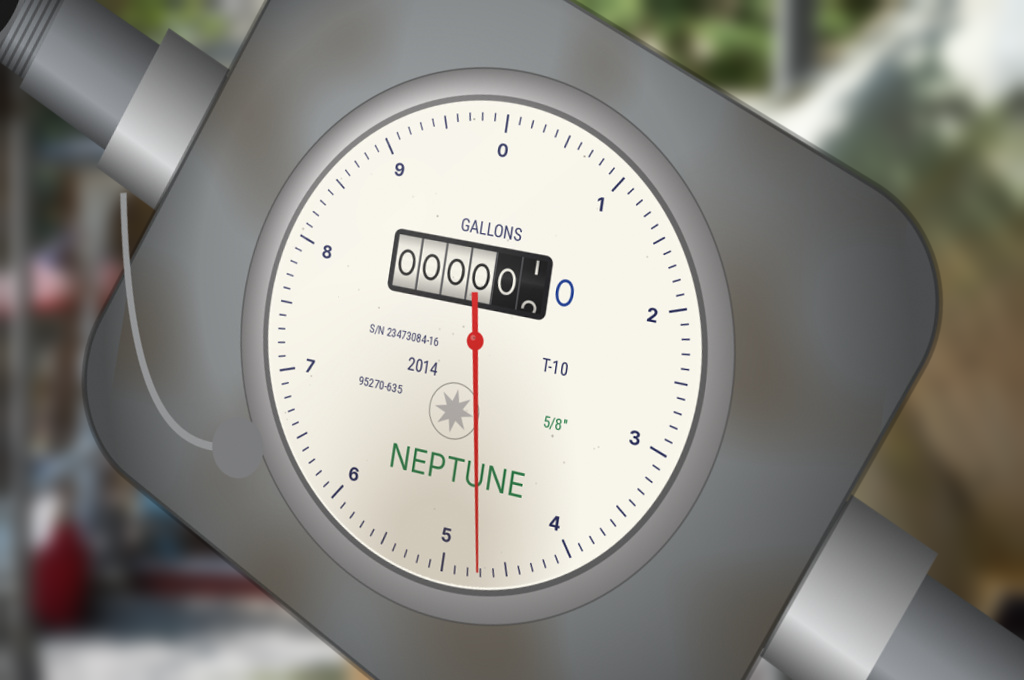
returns 14.7gal
